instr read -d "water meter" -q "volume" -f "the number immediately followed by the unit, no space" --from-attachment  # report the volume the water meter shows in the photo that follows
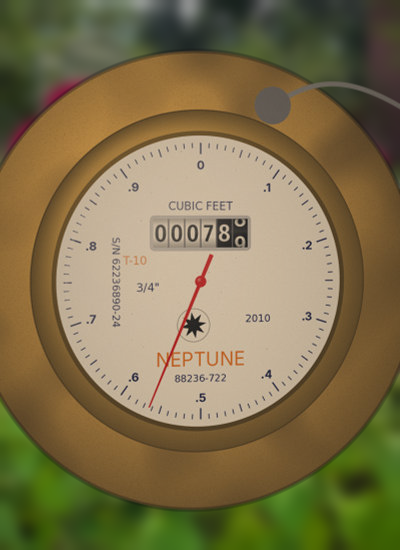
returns 788.56ft³
